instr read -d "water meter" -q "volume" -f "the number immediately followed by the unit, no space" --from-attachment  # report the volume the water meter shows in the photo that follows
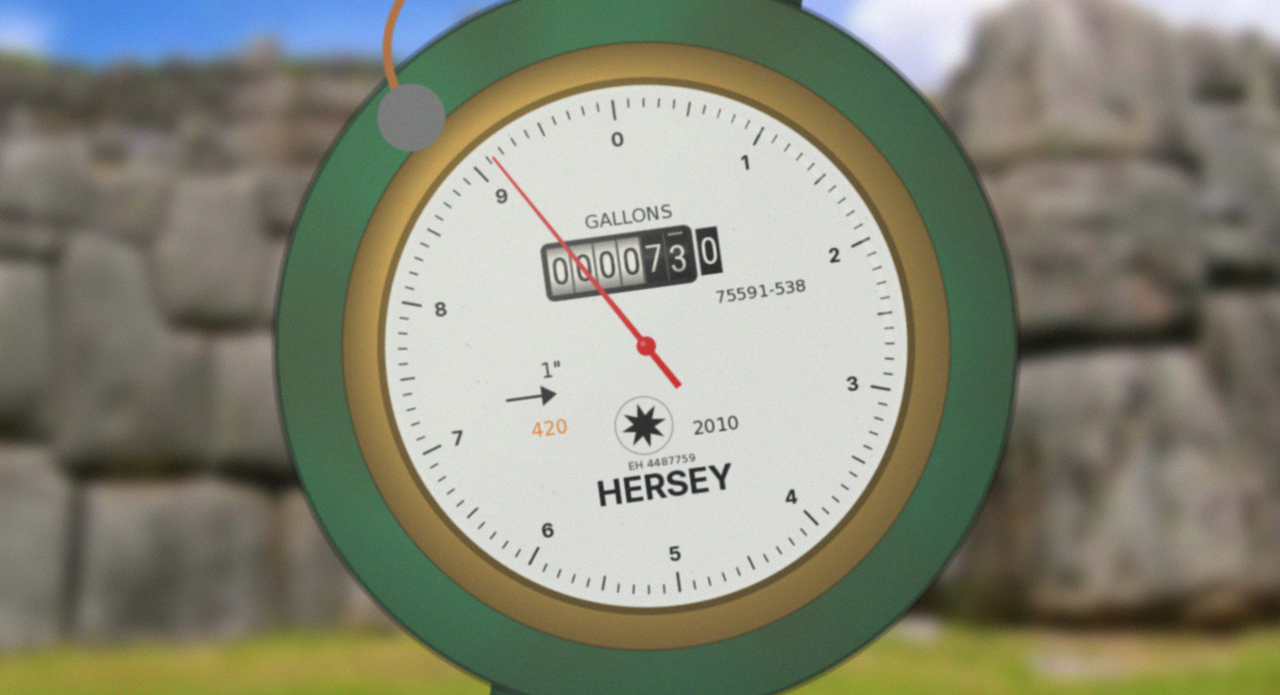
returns 729.1gal
